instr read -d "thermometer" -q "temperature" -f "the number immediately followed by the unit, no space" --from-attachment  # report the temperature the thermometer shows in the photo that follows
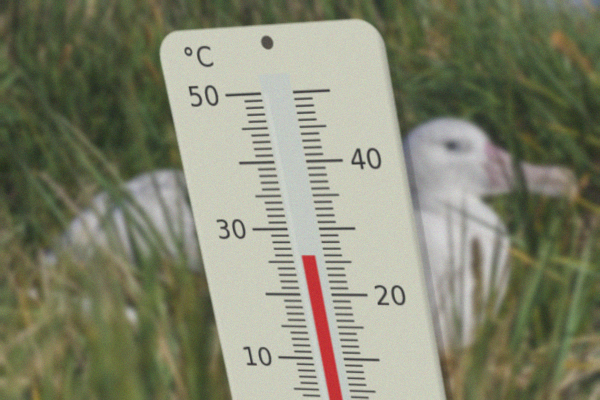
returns 26°C
